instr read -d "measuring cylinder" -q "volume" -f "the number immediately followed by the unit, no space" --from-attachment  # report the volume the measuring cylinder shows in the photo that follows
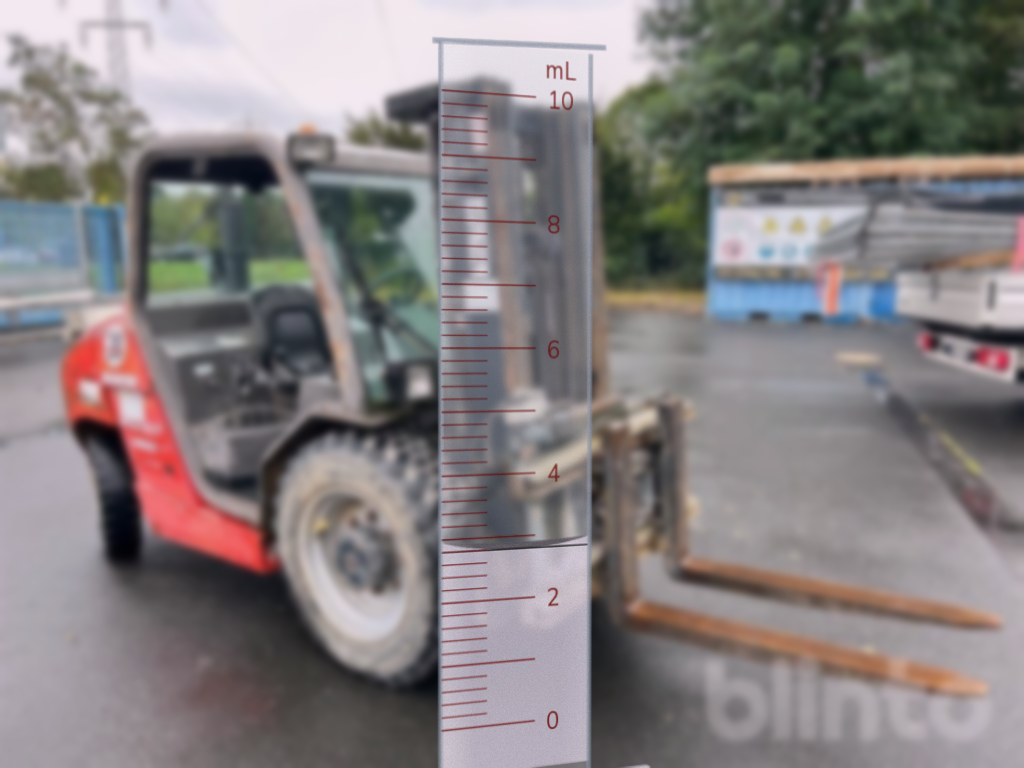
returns 2.8mL
